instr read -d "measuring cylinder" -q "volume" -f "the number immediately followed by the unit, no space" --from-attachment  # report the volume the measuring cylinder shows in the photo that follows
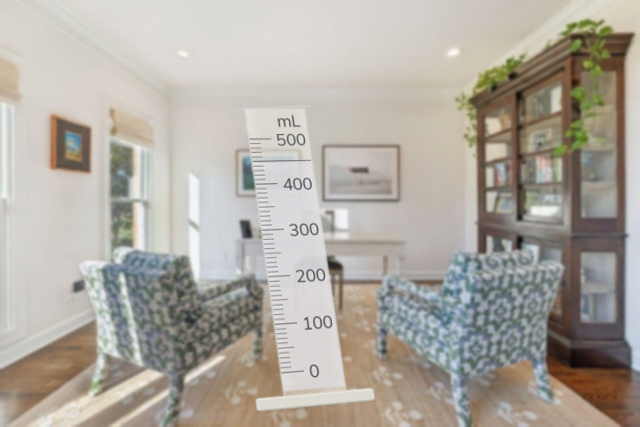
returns 450mL
